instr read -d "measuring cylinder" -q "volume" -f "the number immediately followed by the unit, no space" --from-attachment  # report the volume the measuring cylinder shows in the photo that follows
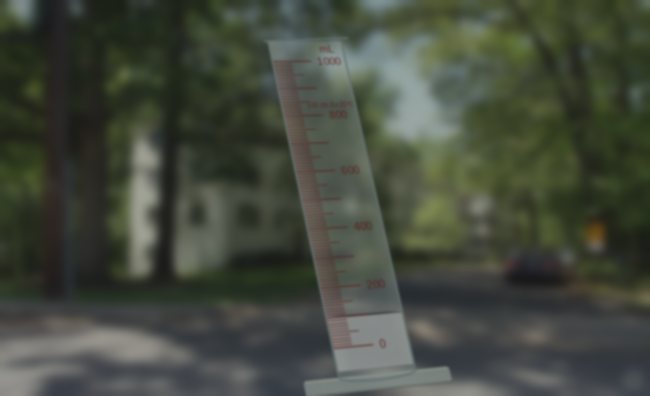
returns 100mL
